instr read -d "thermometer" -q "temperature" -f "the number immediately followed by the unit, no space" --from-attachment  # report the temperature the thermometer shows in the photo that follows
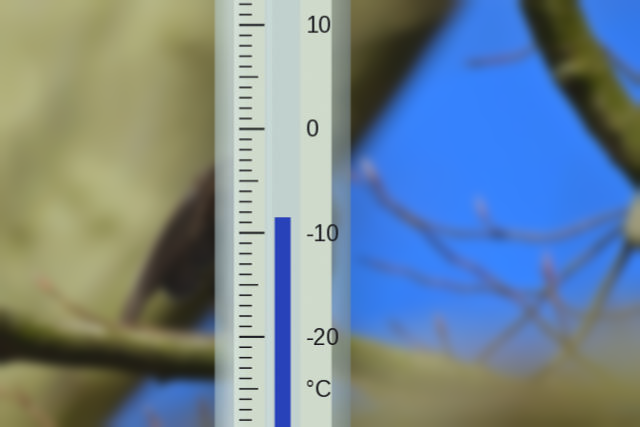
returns -8.5°C
